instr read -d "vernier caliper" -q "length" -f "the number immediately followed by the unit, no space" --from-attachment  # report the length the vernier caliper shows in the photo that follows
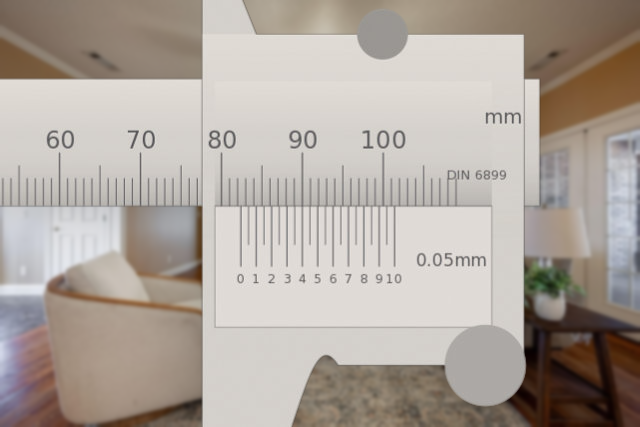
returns 82.4mm
